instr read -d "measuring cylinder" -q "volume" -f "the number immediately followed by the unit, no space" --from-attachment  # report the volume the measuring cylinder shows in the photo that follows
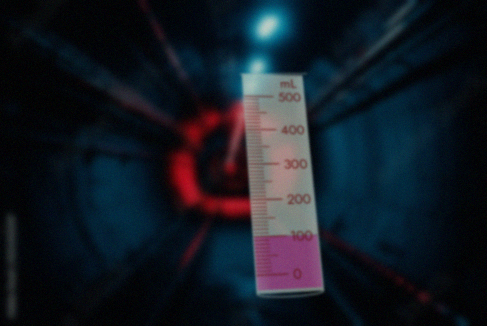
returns 100mL
